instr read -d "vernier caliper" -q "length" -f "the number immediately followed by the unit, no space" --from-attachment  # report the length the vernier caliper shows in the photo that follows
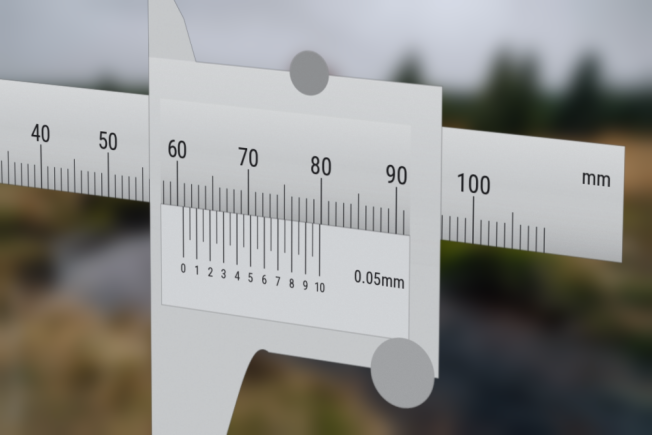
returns 60.8mm
